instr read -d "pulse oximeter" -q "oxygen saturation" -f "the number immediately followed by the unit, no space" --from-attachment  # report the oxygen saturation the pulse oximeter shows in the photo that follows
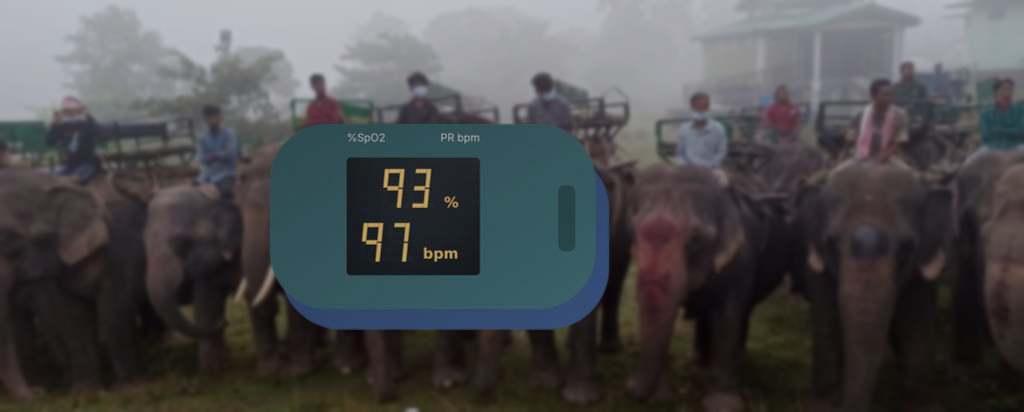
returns 93%
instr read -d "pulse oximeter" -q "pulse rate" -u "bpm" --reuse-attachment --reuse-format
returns 97bpm
